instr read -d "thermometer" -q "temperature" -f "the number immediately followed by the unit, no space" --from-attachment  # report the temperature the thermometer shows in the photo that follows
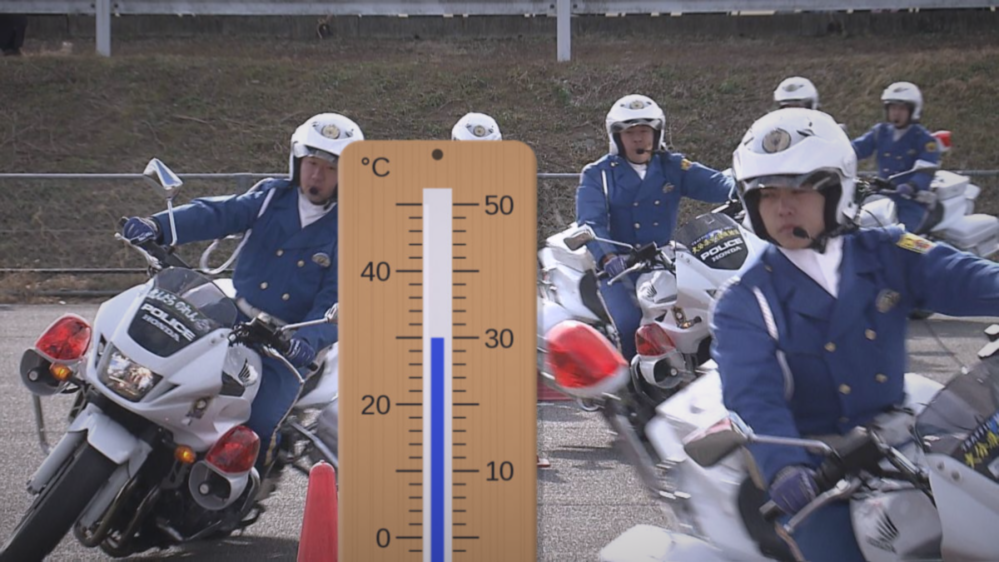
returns 30°C
